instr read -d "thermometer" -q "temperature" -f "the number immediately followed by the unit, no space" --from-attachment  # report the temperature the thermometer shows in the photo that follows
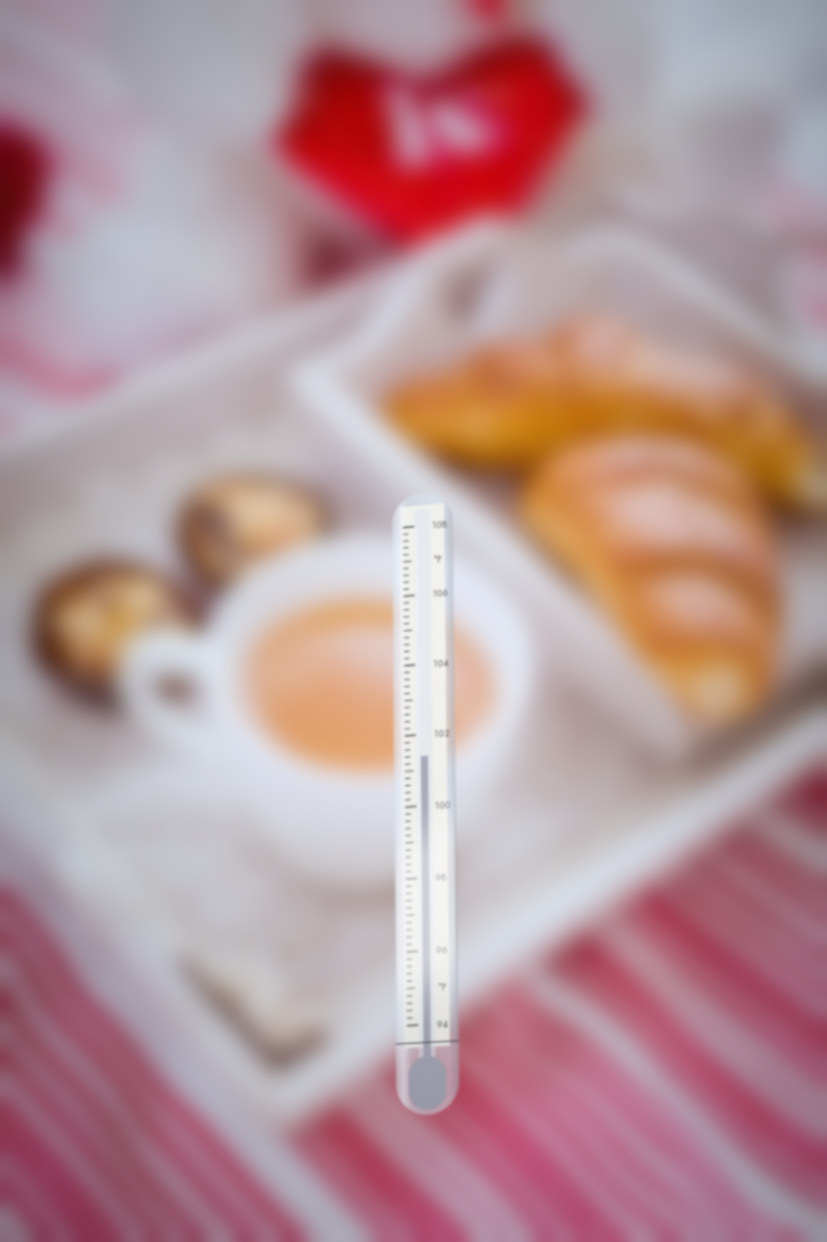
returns 101.4°F
